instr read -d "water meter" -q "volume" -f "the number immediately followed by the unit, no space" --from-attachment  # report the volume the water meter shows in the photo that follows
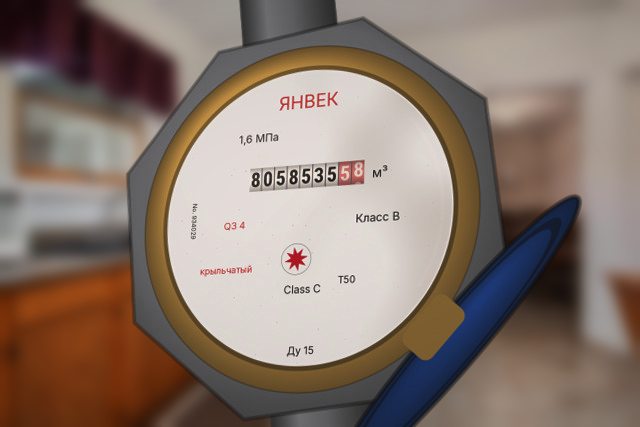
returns 8058535.58m³
